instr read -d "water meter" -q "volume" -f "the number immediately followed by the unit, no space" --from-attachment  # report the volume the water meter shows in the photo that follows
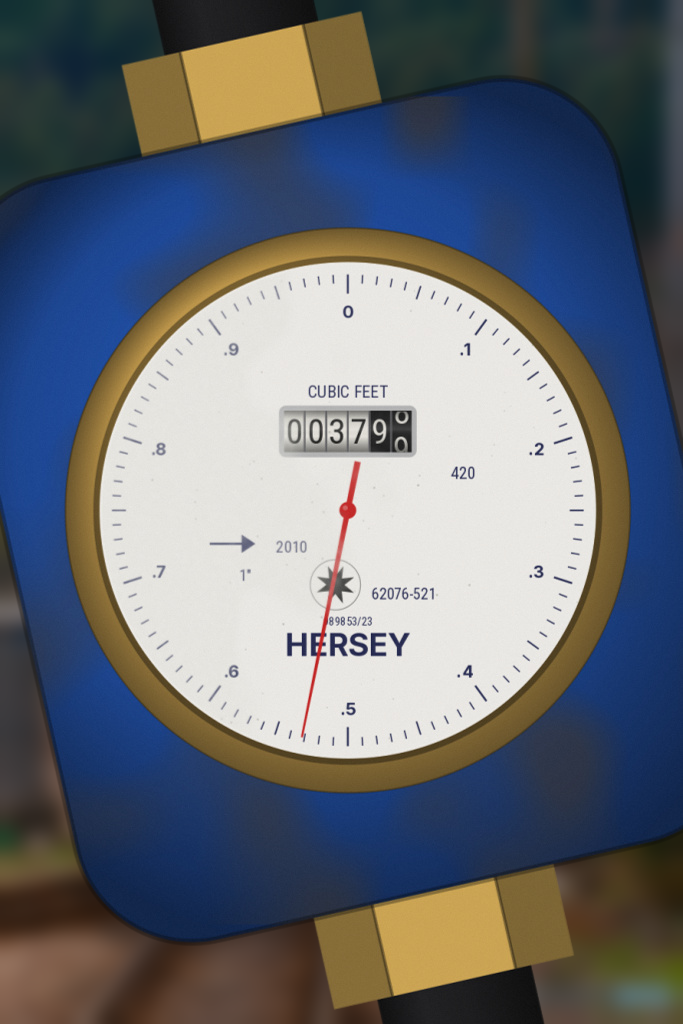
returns 3798.53ft³
